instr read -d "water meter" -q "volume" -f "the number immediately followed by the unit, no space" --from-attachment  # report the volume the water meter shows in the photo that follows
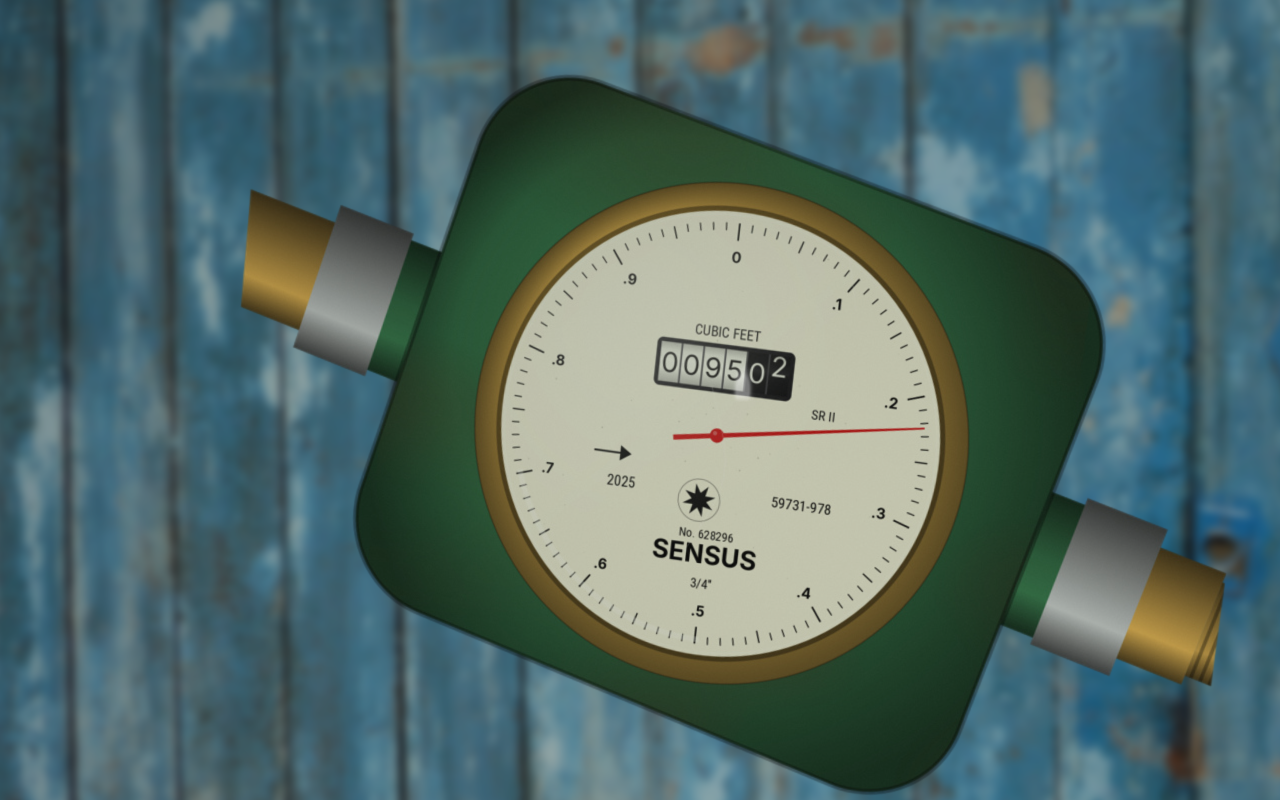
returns 9502.22ft³
